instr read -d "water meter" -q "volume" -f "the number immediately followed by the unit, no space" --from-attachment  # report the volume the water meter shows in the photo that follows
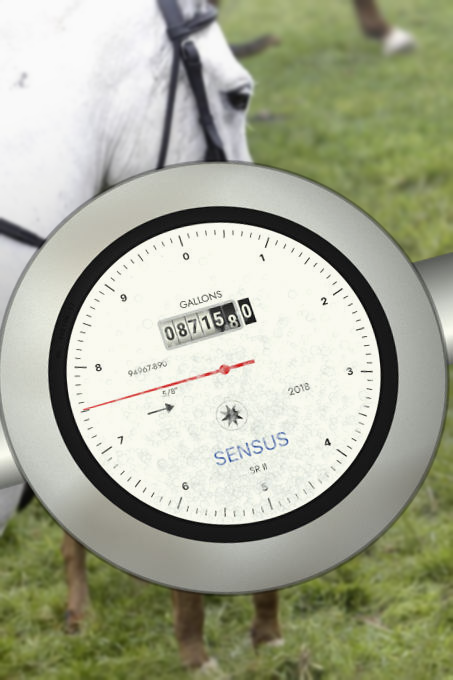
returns 871577.5gal
